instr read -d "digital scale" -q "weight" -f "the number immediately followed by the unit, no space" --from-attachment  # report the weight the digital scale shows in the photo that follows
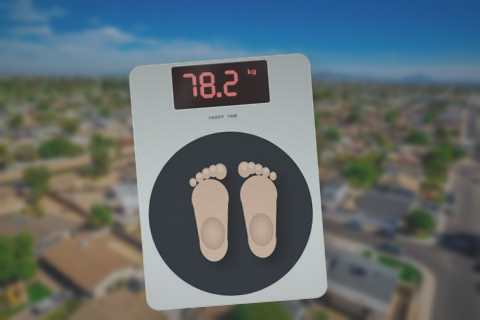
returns 78.2kg
